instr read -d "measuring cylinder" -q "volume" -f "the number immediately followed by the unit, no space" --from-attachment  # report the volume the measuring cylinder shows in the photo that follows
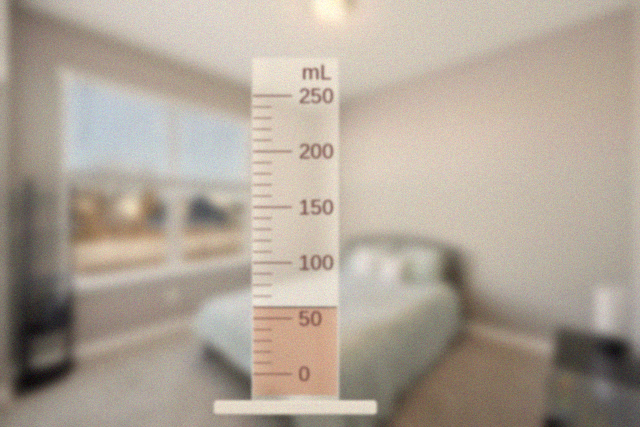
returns 60mL
